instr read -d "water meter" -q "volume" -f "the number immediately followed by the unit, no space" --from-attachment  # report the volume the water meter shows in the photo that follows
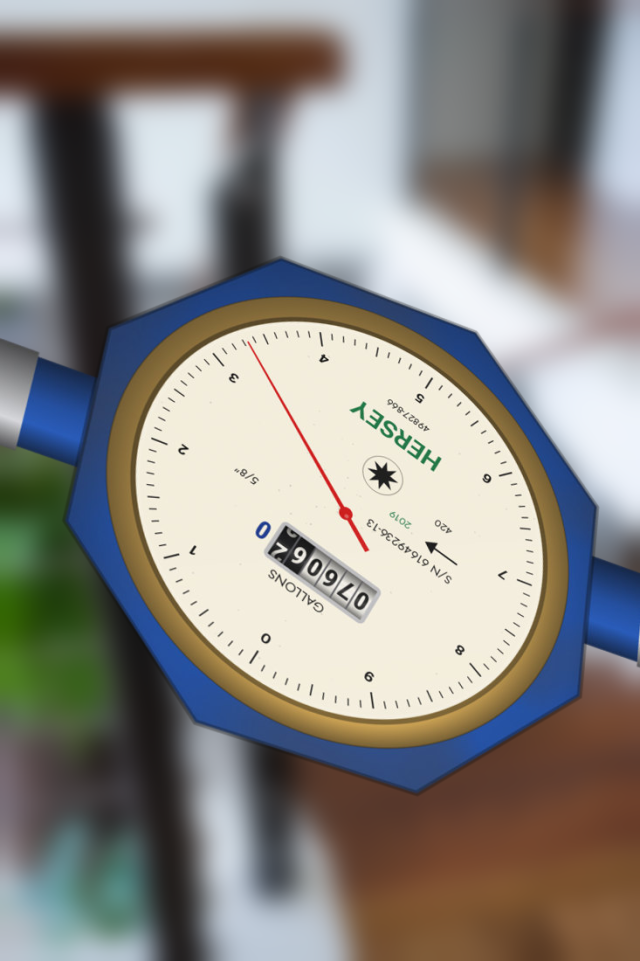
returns 760623.3gal
